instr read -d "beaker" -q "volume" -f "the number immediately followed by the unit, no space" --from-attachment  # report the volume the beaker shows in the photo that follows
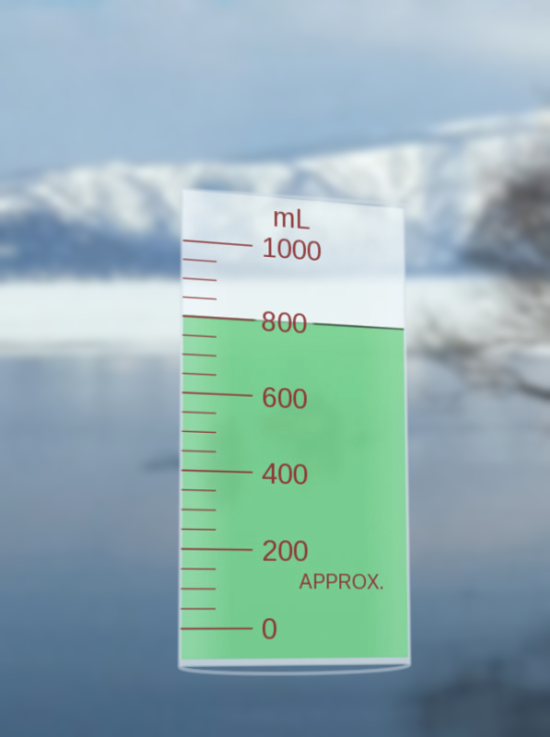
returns 800mL
